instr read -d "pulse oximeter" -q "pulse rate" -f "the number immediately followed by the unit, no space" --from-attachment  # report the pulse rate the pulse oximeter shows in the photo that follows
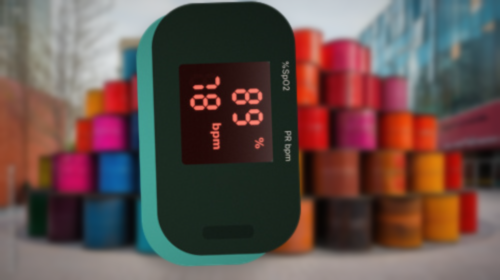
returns 78bpm
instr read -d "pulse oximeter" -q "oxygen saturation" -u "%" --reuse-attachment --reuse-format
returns 89%
